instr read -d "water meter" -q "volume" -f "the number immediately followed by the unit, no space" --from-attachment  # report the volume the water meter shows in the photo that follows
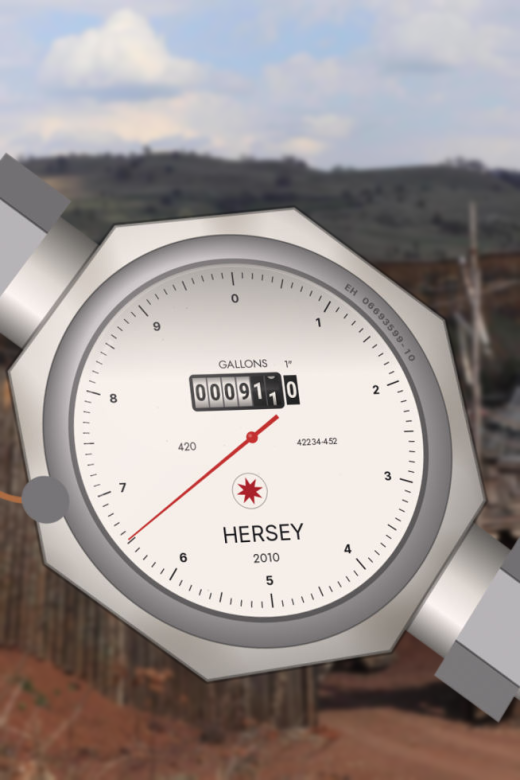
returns 9106.5gal
